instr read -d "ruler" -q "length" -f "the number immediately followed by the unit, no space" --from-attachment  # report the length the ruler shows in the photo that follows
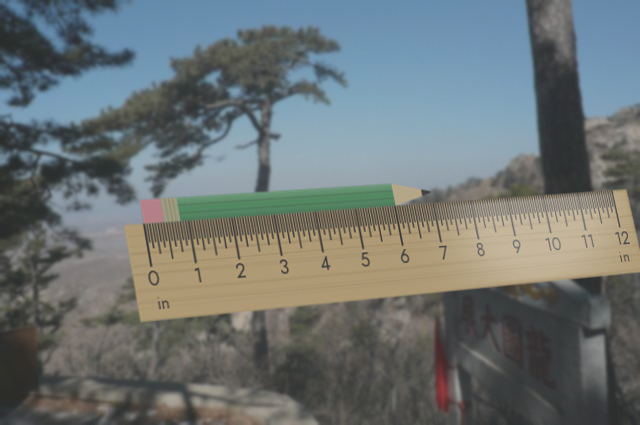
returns 7in
